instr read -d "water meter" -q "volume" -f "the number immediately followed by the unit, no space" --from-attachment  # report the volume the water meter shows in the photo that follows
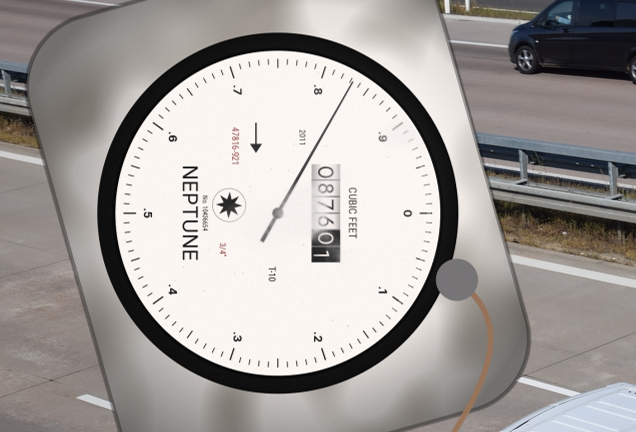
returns 87600.83ft³
